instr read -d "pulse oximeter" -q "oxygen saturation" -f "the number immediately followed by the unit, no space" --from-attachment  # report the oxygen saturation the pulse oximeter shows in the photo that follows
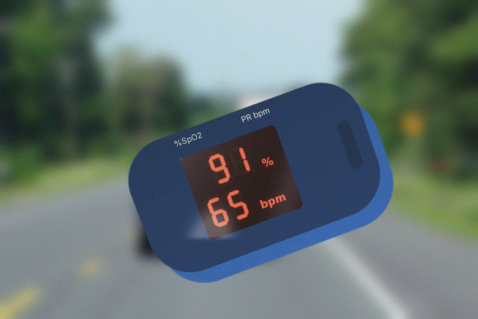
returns 91%
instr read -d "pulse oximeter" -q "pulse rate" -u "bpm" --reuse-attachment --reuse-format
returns 65bpm
